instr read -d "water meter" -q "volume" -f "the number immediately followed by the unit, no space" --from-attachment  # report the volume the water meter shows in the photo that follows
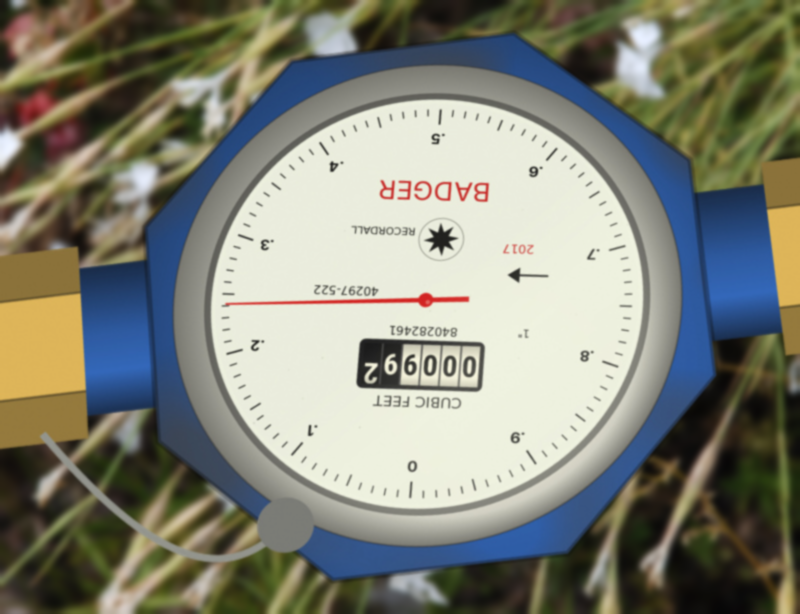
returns 992.24ft³
